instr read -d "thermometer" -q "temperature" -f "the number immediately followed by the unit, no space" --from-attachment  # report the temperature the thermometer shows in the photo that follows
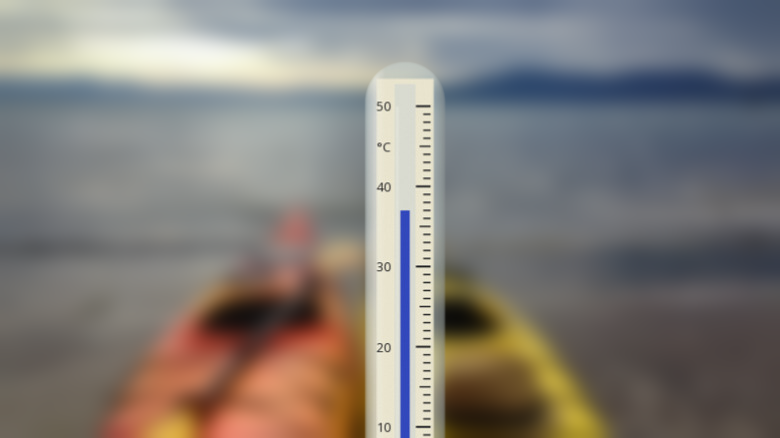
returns 37°C
